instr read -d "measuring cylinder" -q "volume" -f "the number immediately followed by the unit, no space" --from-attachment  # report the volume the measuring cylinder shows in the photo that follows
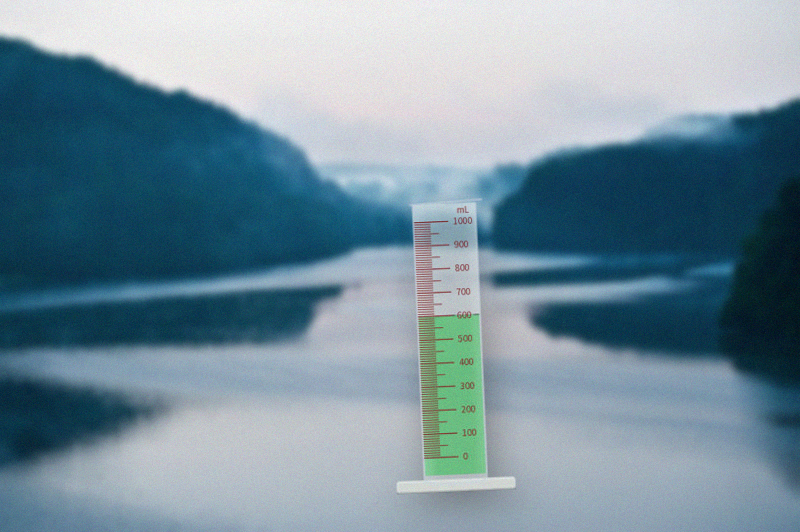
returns 600mL
